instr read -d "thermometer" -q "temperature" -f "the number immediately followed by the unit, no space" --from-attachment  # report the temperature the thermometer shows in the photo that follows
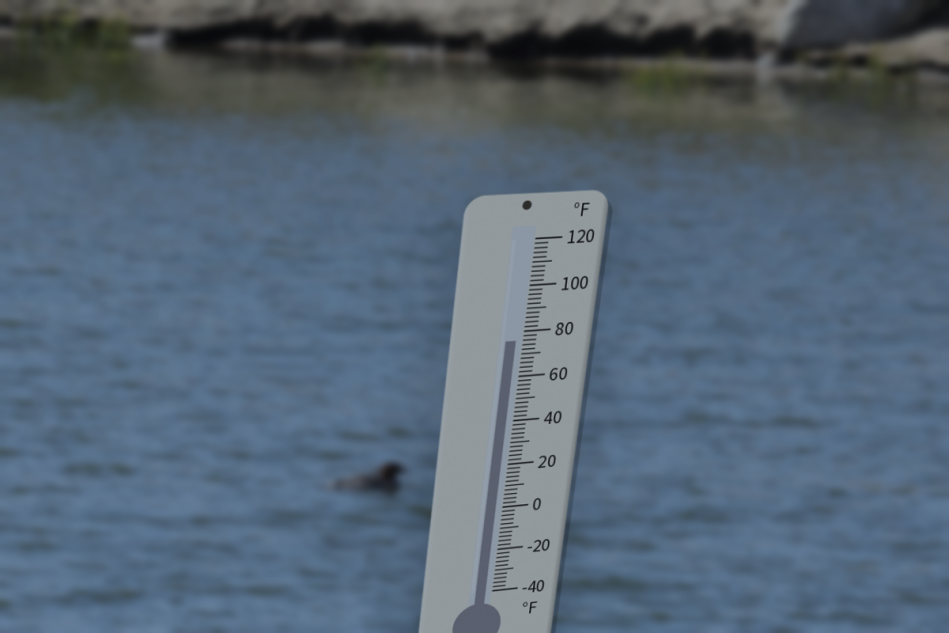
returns 76°F
